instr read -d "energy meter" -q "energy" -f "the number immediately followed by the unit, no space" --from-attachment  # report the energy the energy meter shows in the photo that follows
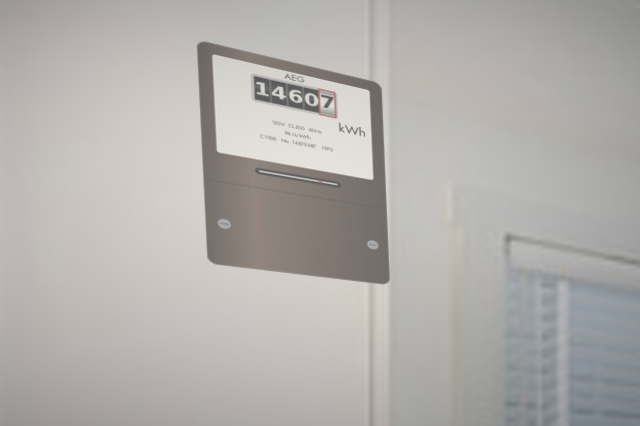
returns 1460.7kWh
